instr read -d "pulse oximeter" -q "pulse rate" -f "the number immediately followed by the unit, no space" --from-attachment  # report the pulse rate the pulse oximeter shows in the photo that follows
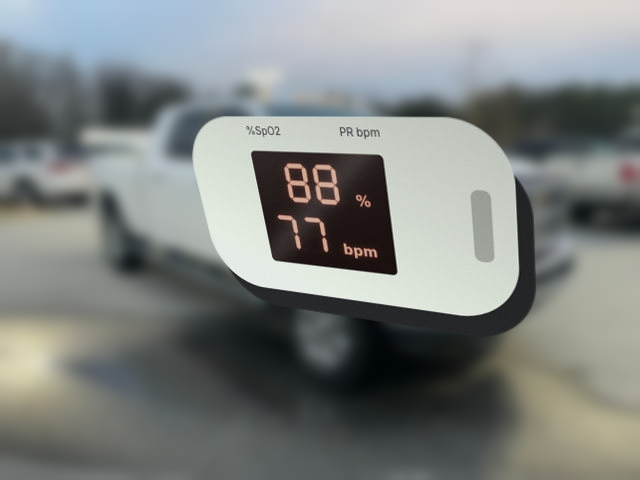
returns 77bpm
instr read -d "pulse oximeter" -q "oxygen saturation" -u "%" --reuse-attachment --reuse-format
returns 88%
